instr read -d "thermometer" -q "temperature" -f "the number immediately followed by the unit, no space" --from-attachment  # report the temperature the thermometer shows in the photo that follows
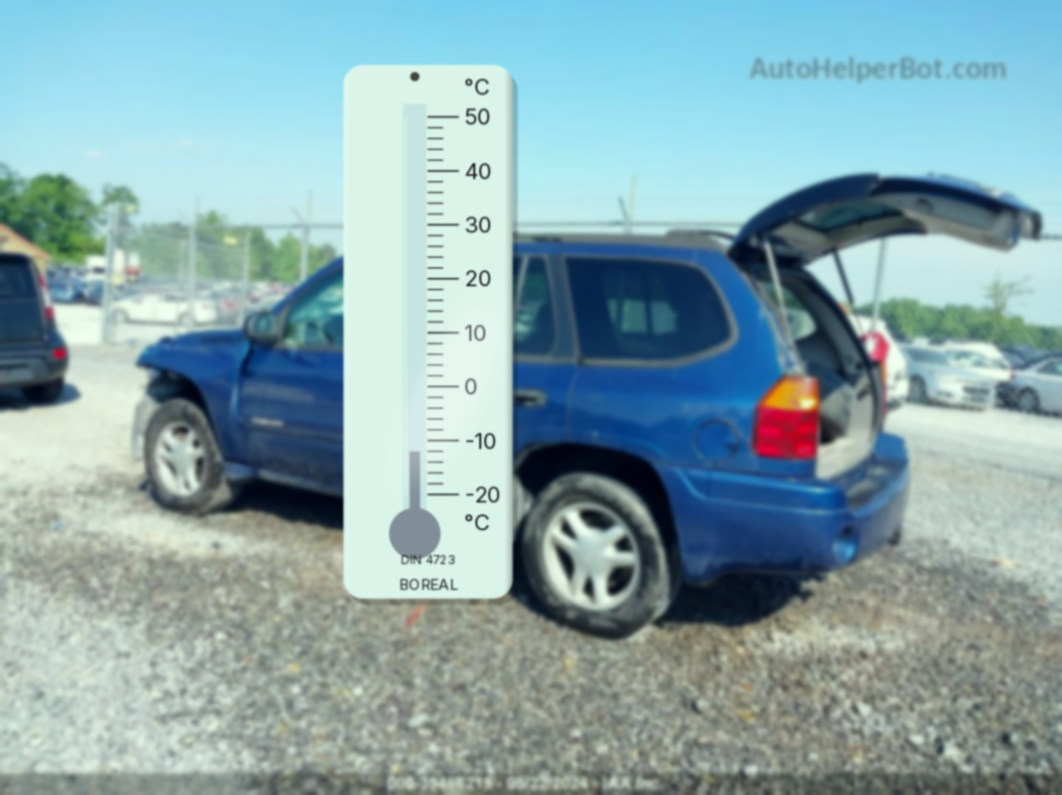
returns -12°C
